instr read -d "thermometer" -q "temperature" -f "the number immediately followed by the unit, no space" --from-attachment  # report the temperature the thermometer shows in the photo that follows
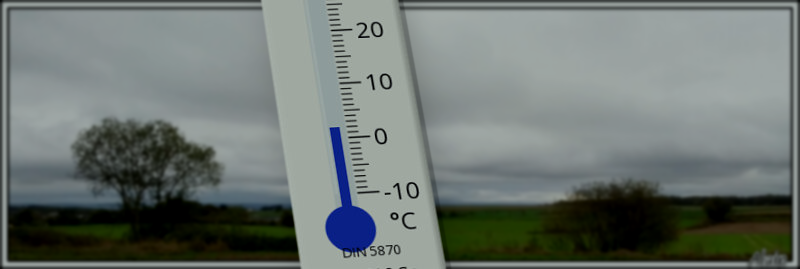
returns 2°C
